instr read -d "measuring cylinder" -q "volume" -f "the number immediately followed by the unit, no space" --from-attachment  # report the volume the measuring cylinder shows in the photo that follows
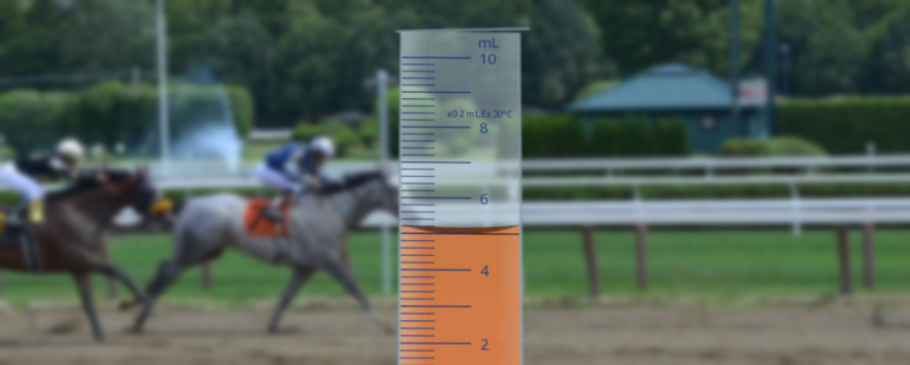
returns 5mL
